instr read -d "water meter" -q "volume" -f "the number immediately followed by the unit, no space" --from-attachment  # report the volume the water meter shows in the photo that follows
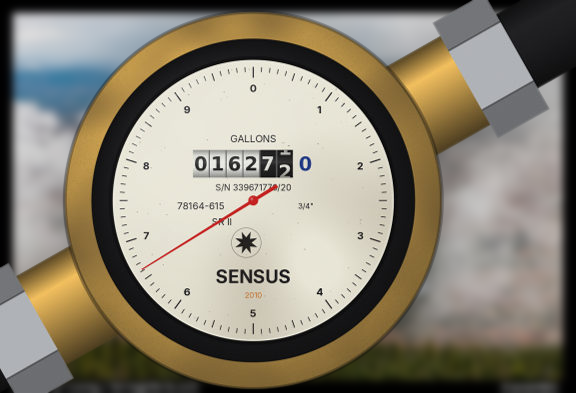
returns 162716.6gal
